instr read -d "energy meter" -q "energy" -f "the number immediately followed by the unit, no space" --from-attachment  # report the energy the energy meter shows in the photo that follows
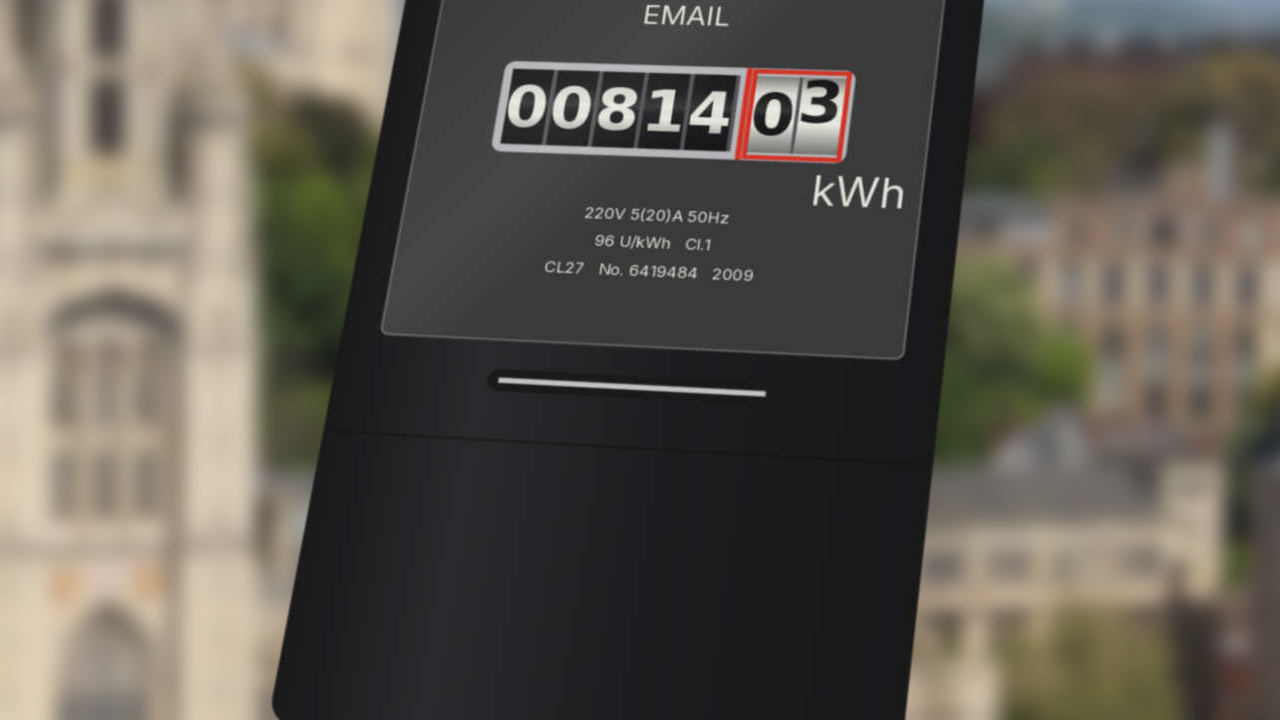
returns 814.03kWh
